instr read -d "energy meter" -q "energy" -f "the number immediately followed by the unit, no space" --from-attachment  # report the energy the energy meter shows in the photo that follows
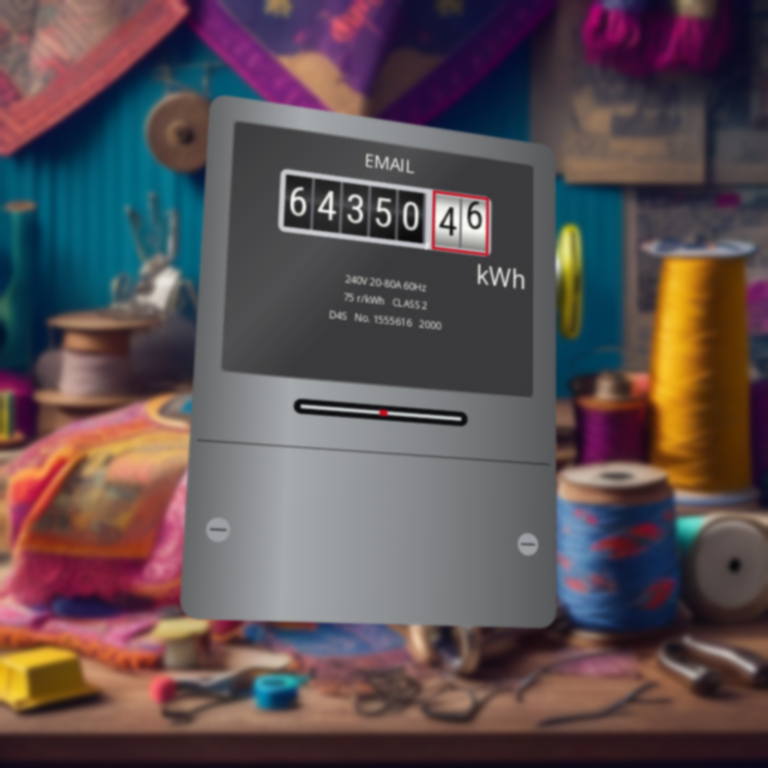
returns 64350.46kWh
